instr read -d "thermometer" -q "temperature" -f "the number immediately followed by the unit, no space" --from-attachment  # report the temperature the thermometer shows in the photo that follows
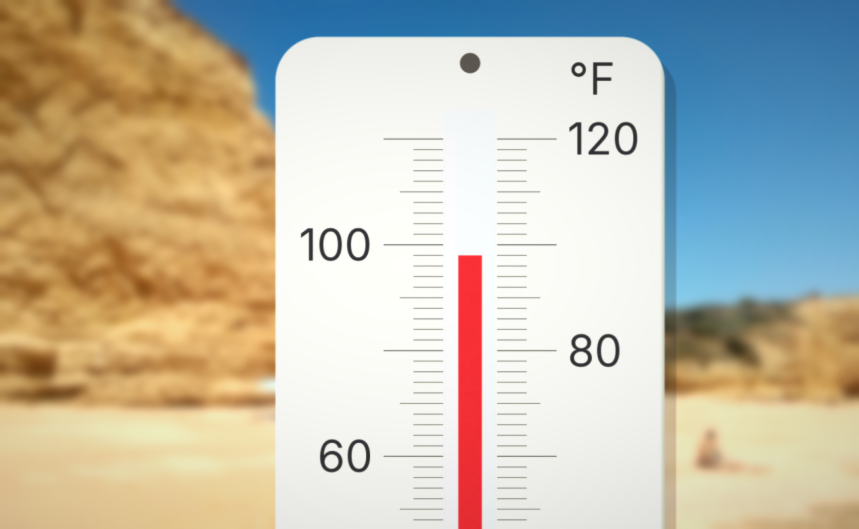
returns 98°F
